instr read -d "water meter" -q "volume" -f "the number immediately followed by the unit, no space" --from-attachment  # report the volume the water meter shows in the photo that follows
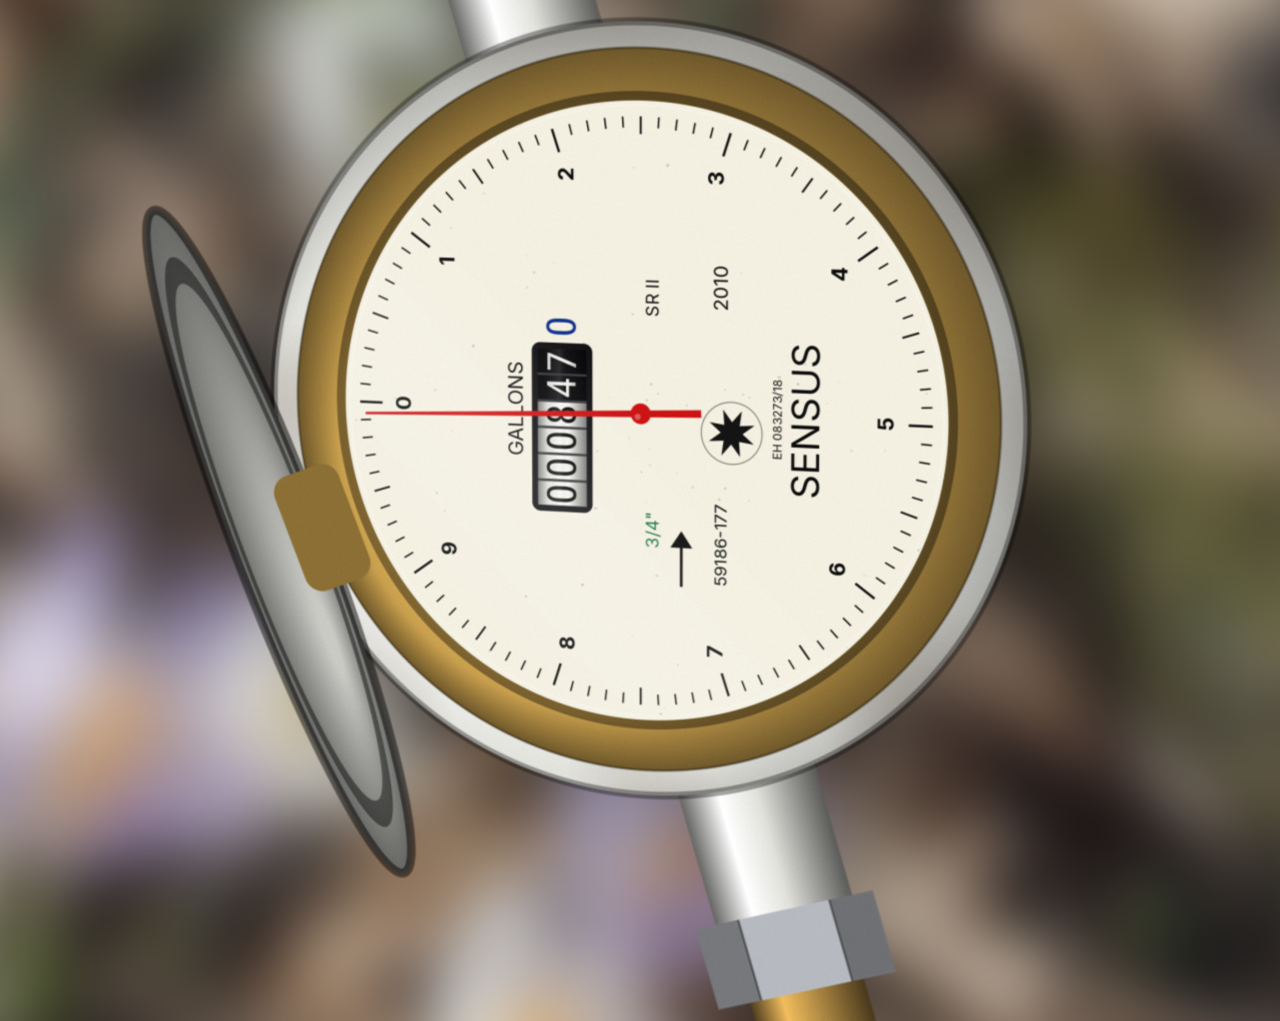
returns 8469.9gal
